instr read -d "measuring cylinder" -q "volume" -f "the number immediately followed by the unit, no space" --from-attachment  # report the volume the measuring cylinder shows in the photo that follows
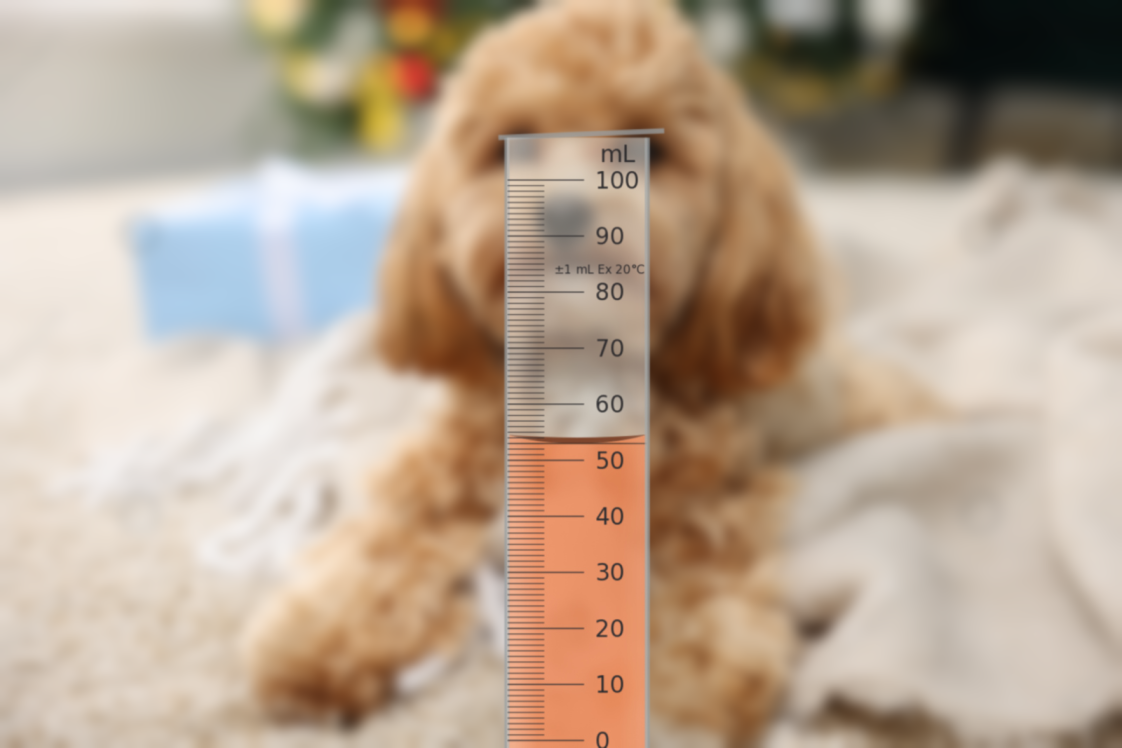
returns 53mL
